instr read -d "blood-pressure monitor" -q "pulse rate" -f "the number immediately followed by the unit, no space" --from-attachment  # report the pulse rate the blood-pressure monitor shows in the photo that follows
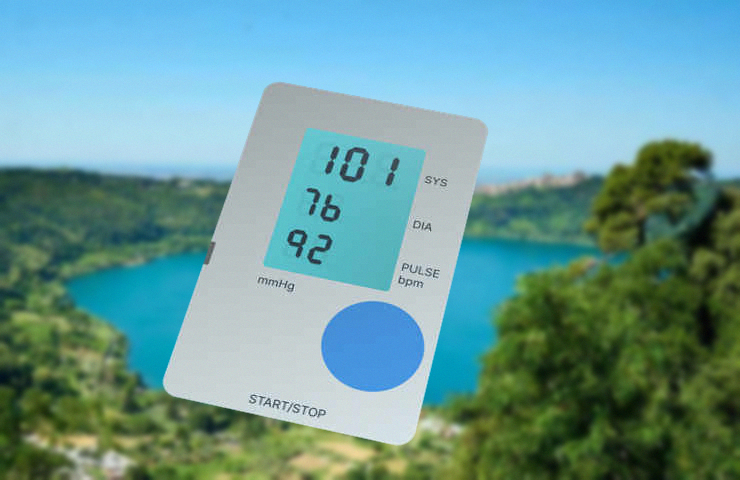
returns 92bpm
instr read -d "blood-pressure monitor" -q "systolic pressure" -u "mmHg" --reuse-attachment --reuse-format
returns 101mmHg
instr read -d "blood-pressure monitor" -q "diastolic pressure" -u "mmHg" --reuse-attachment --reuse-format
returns 76mmHg
